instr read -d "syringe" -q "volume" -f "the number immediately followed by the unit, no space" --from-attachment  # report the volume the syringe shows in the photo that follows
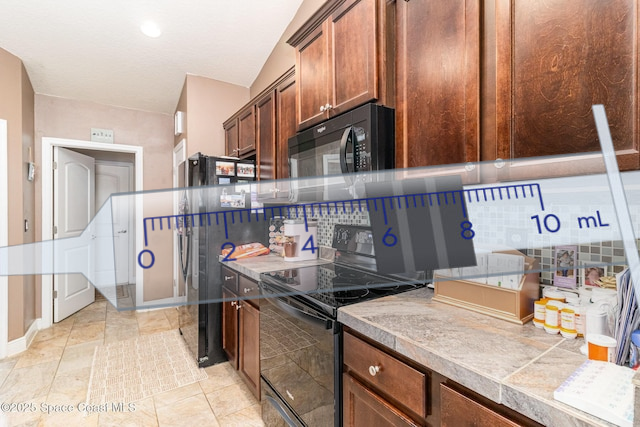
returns 5.6mL
